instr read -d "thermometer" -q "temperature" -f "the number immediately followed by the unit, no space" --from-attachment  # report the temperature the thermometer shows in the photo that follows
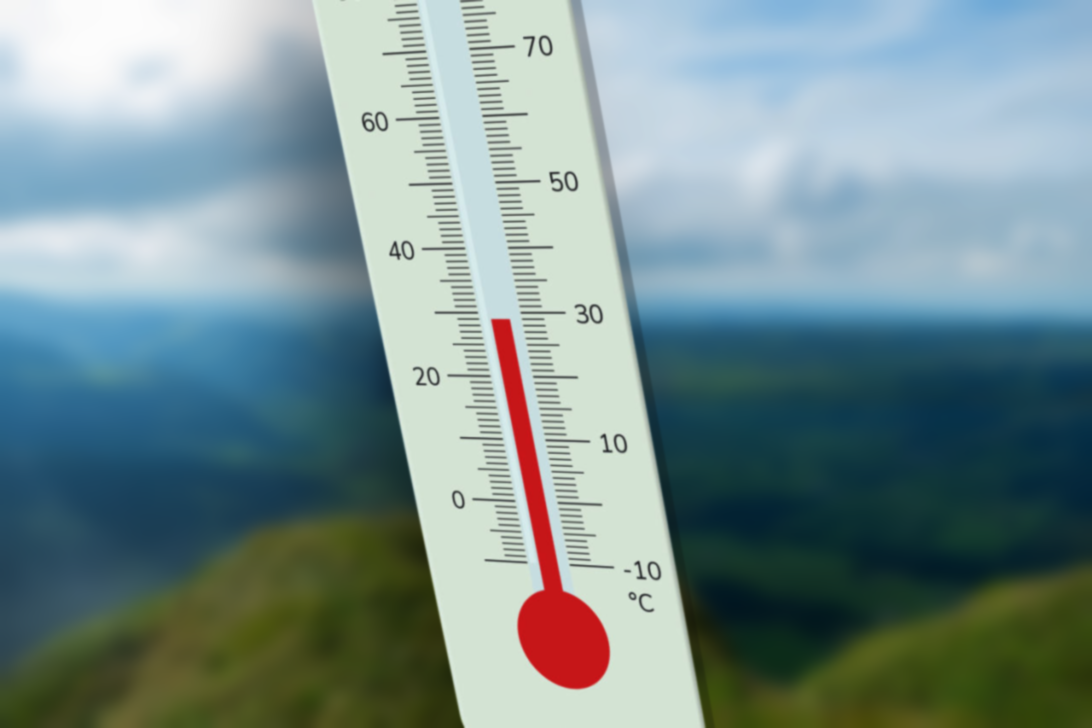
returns 29°C
